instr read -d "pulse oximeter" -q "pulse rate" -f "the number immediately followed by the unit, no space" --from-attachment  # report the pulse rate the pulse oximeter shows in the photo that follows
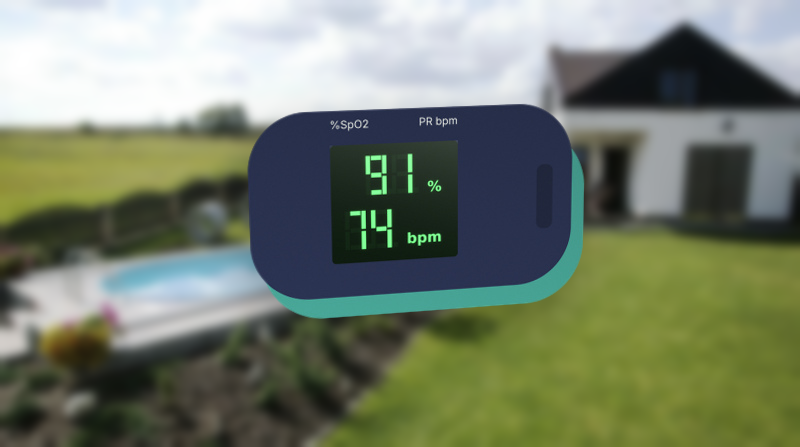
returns 74bpm
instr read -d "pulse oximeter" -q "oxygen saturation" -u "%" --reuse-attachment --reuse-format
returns 91%
